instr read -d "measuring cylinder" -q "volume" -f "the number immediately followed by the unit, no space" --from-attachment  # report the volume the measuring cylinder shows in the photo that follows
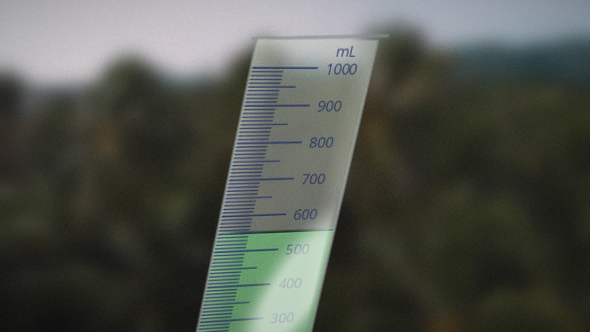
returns 550mL
